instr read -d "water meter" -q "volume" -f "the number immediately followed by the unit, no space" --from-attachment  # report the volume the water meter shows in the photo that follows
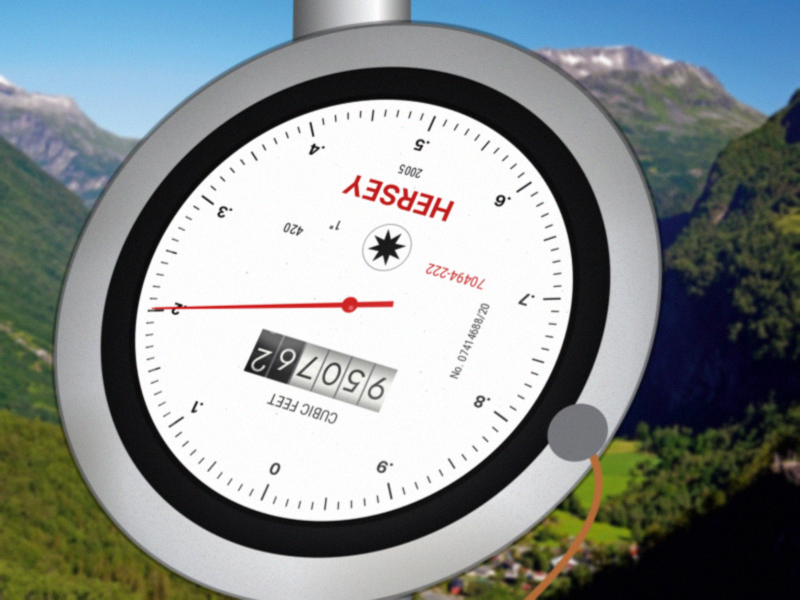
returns 950762.20ft³
